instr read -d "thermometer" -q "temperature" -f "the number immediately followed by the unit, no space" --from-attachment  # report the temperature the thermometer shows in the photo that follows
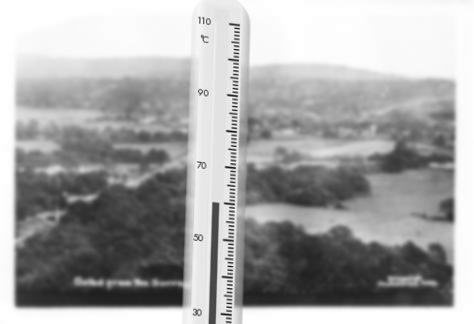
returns 60°C
